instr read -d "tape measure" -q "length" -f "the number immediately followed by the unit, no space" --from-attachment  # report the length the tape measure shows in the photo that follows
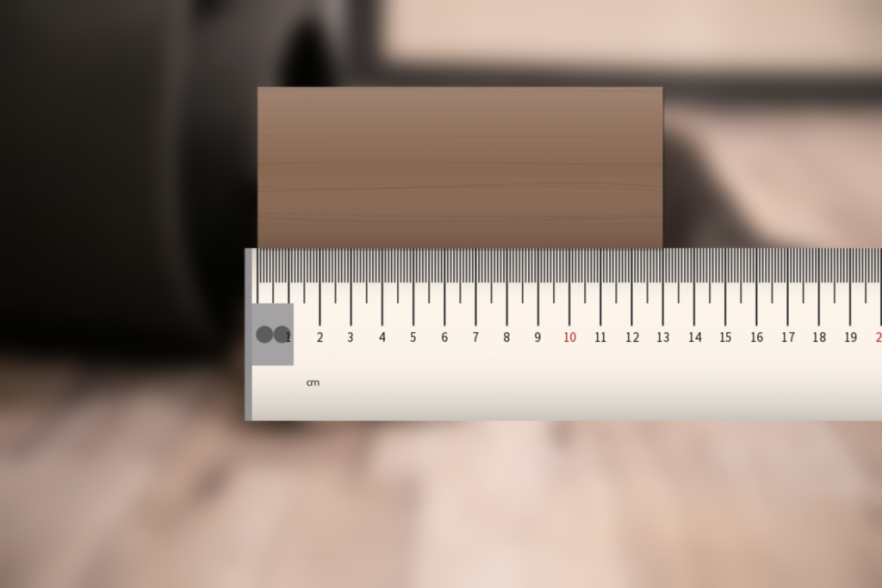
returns 13cm
